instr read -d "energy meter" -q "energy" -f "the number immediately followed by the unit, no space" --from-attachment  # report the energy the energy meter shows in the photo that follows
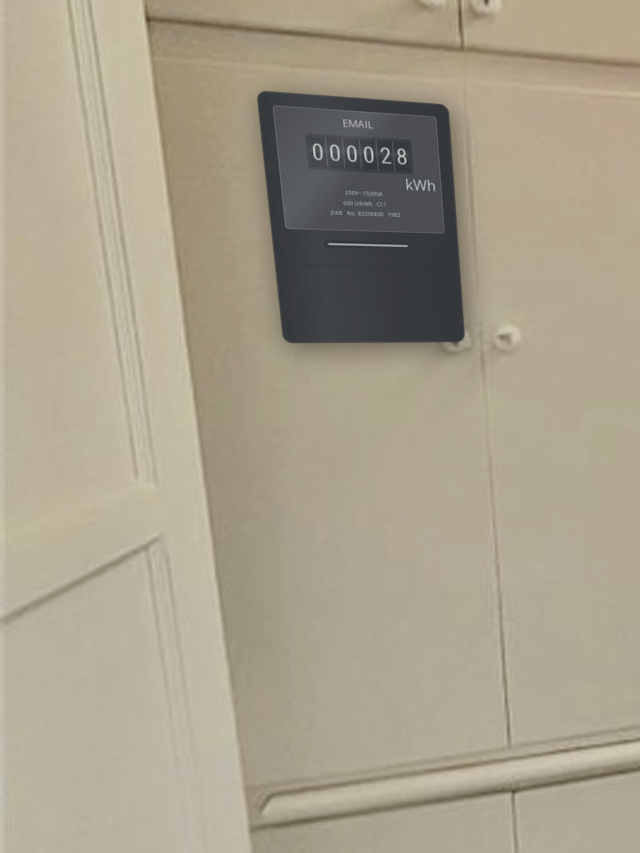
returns 28kWh
